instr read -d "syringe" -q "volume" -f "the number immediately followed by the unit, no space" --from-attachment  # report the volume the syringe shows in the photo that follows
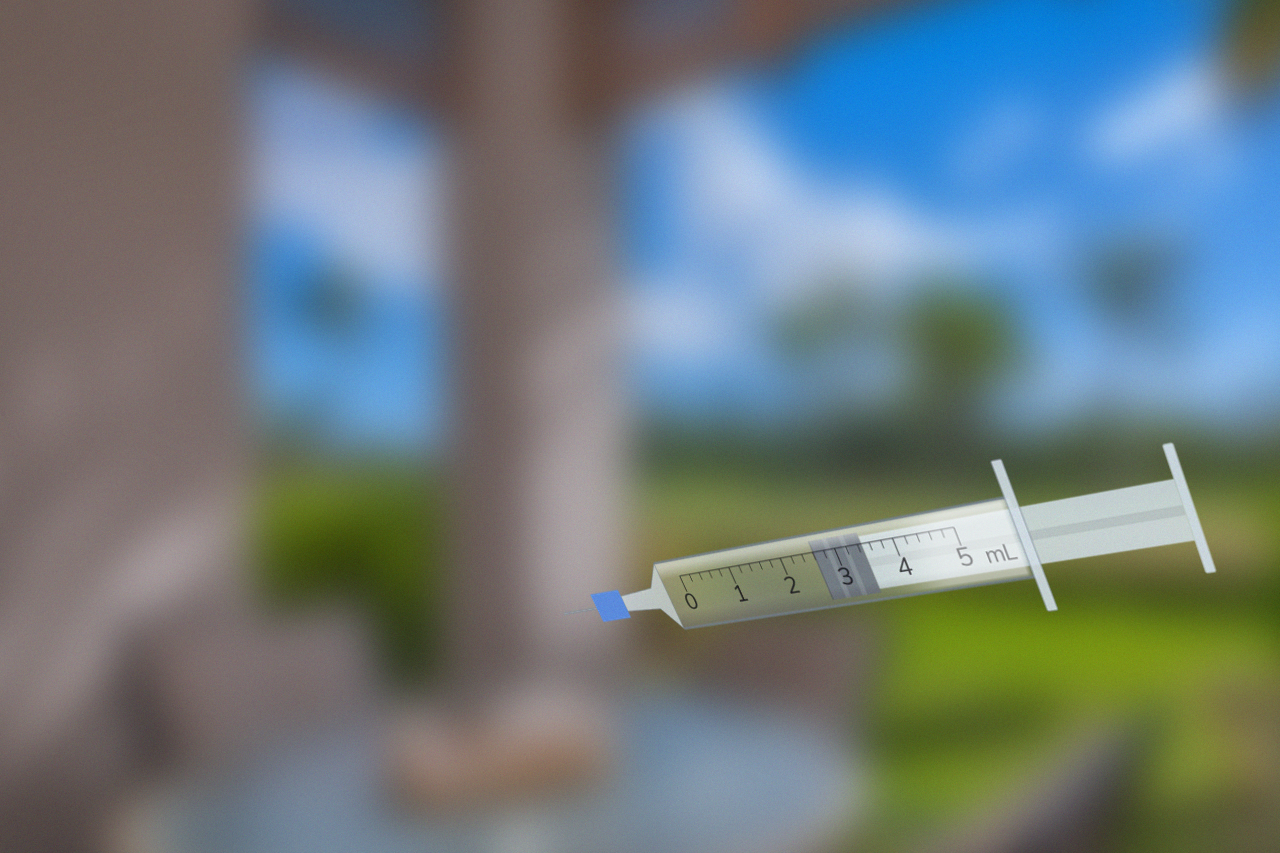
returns 2.6mL
